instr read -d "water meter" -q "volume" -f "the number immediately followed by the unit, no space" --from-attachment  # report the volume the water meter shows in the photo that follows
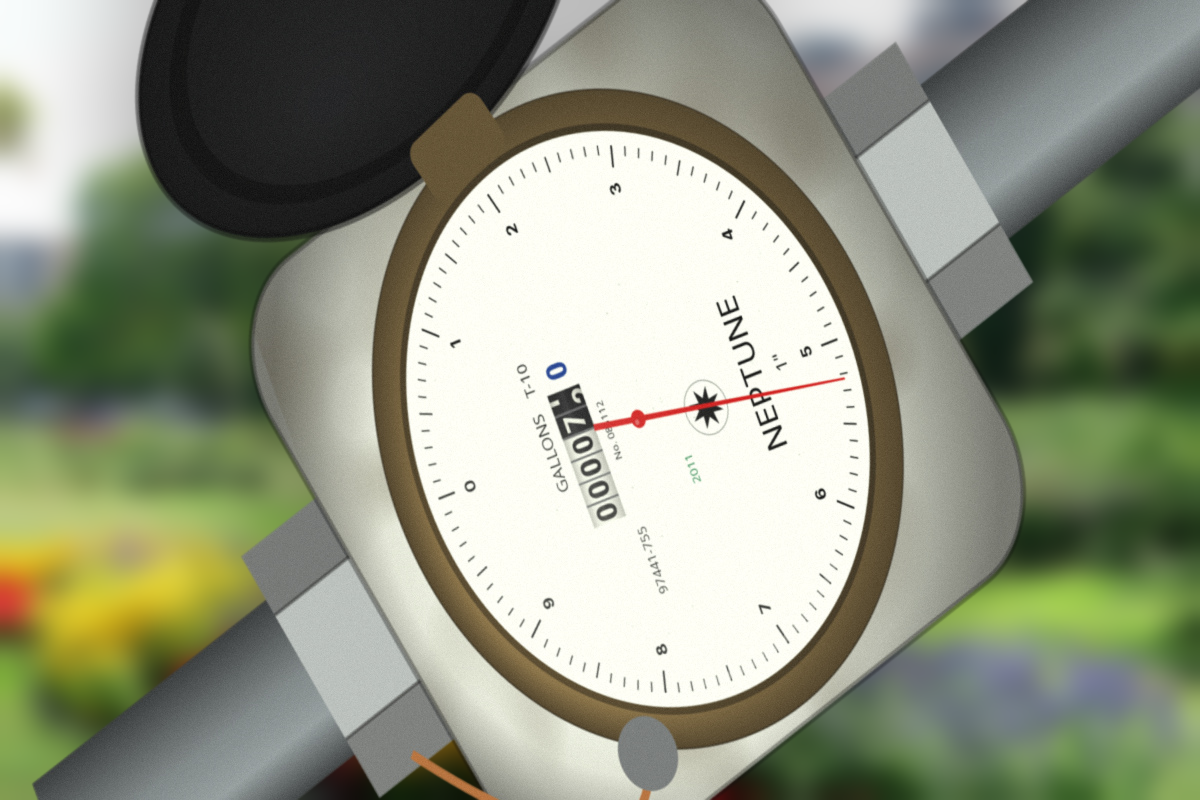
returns 715.2gal
